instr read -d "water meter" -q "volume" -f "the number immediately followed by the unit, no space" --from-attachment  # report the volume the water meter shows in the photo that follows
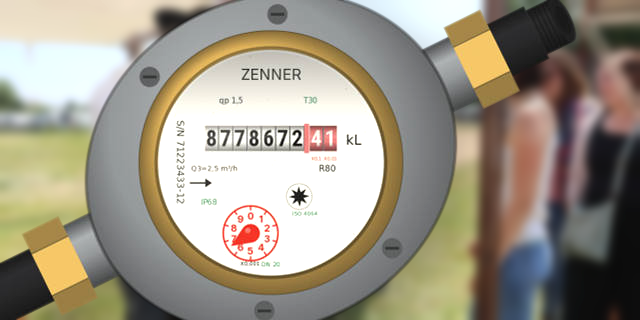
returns 8778672.416kL
